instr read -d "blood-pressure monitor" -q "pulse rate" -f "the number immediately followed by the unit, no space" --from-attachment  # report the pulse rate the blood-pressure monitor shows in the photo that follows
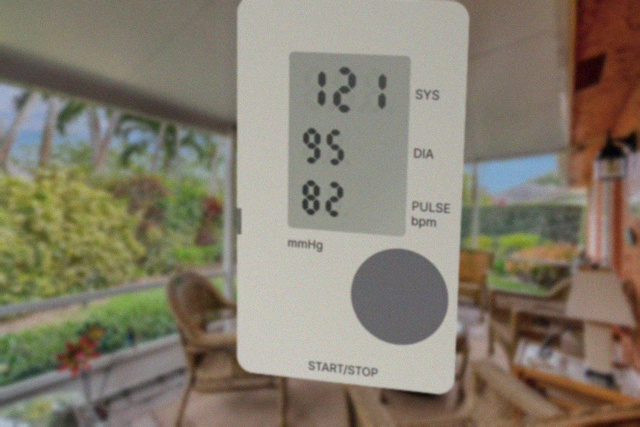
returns 82bpm
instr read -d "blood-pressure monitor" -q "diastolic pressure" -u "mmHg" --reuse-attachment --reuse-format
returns 95mmHg
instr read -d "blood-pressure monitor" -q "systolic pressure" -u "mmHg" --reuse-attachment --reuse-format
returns 121mmHg
